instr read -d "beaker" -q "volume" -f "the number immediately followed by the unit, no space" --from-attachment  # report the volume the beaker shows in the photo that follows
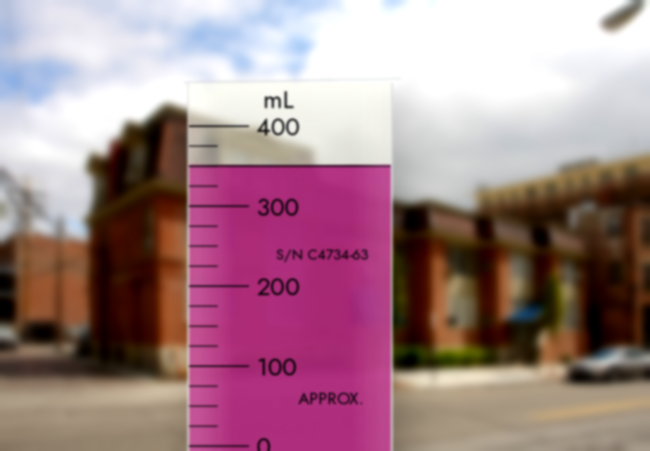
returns 350mL
